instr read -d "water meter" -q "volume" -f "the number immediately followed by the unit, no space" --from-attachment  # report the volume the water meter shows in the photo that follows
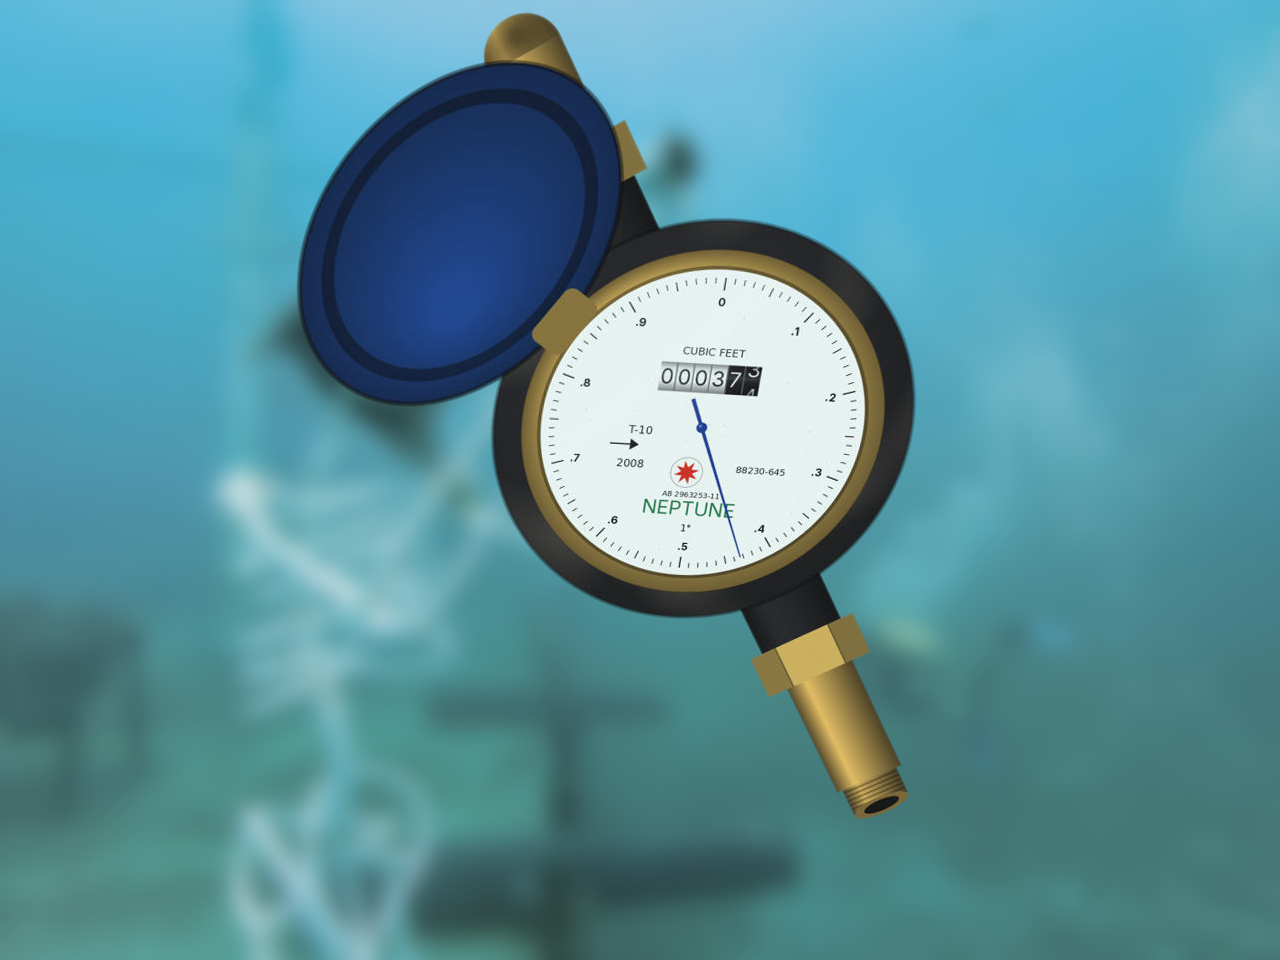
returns 373.43ft³
